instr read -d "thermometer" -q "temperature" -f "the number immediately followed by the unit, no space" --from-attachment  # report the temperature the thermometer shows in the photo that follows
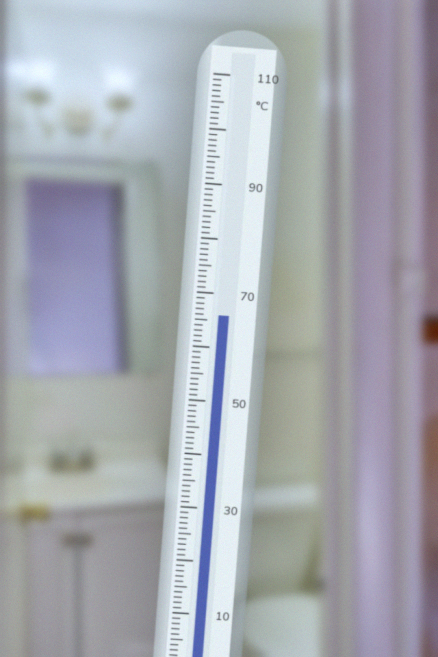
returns 66°C
